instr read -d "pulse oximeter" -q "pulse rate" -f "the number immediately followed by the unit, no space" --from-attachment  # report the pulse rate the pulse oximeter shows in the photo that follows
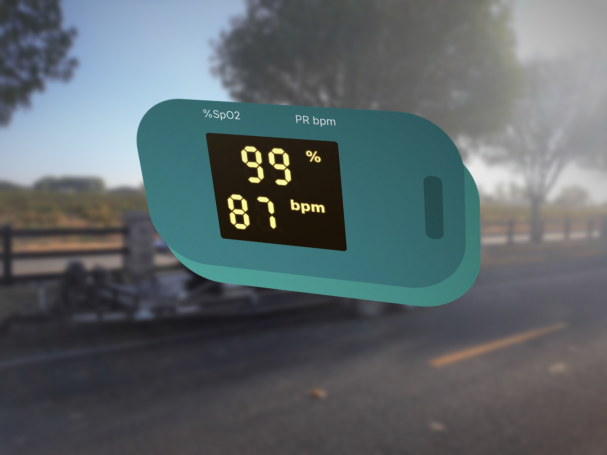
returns 87bpm
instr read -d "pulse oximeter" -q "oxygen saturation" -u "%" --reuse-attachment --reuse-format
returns 99%
